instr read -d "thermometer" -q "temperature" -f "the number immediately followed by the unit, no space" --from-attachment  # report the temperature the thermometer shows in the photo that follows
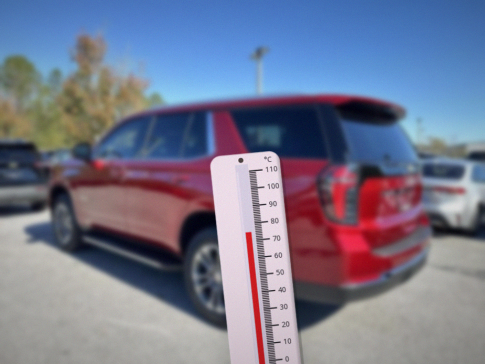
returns 75°C
